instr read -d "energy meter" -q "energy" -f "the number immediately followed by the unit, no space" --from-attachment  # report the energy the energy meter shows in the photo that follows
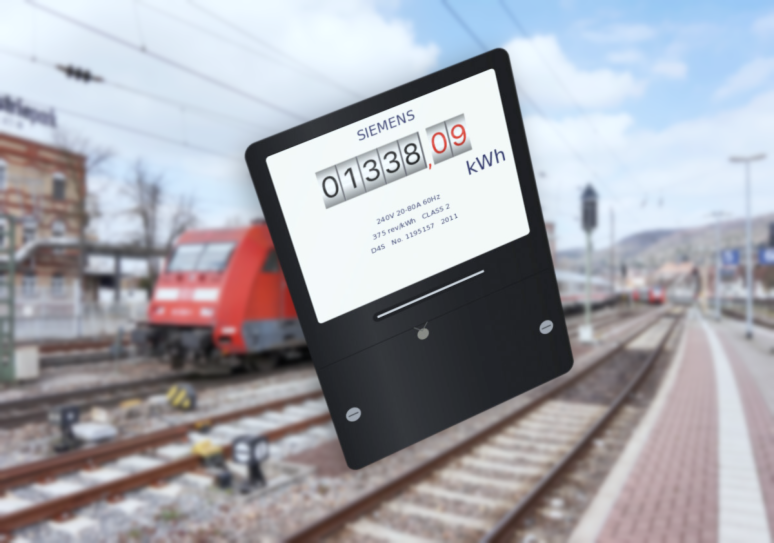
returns 1338.09kWh
